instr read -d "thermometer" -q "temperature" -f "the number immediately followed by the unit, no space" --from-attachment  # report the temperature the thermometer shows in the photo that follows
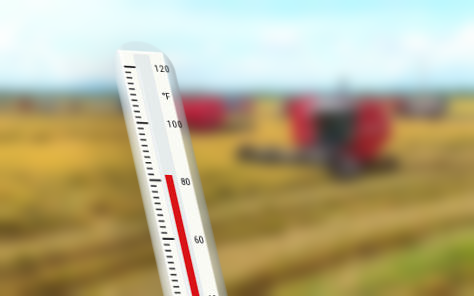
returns 82°F
